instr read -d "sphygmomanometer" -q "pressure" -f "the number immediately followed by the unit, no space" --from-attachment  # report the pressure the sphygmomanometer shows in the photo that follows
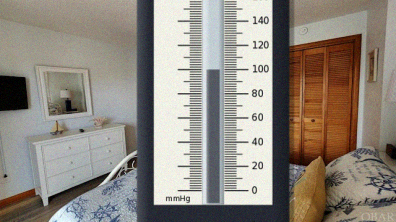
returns 100mmHg
